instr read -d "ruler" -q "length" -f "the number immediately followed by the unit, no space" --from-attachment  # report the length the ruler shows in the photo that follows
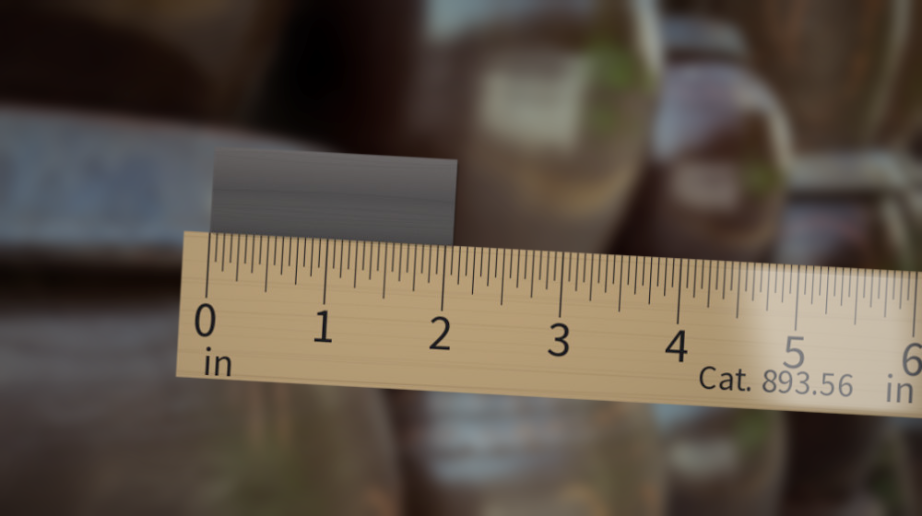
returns 2.0625in
